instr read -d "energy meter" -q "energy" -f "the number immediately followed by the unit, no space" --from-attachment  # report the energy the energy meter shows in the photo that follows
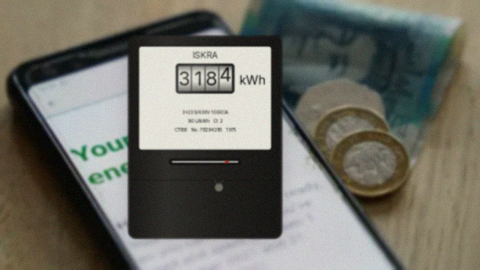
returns 3184kWh
